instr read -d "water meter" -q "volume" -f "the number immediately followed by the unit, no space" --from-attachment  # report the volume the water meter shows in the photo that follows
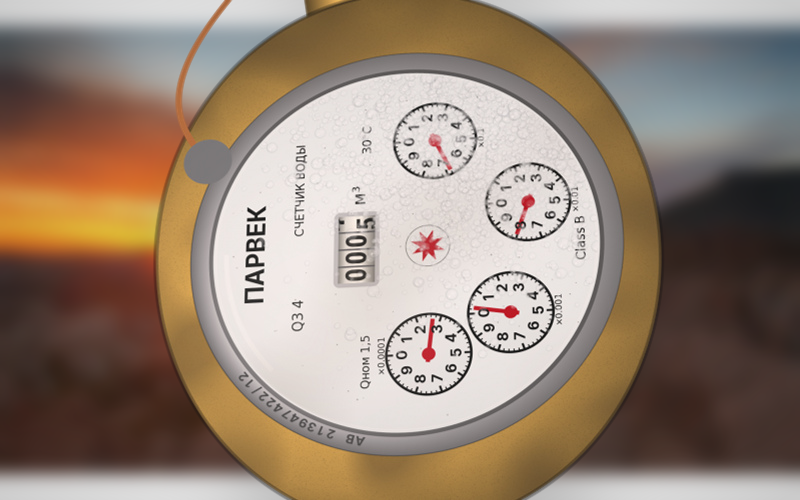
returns 4.6802m³
